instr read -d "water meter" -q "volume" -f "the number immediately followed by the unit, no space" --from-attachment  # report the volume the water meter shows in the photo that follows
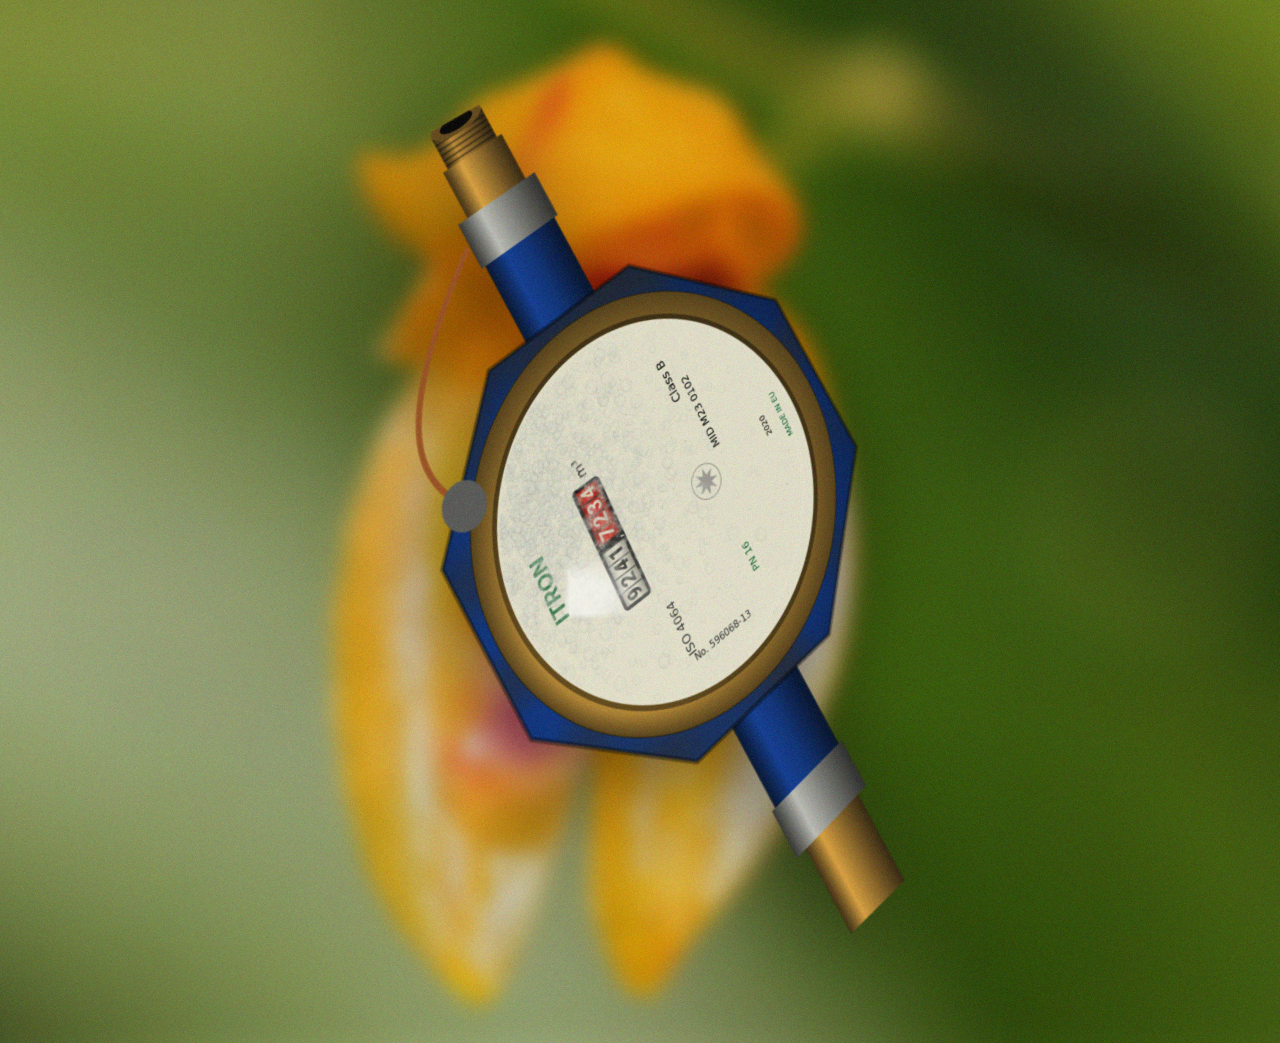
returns 9241.7234m³
